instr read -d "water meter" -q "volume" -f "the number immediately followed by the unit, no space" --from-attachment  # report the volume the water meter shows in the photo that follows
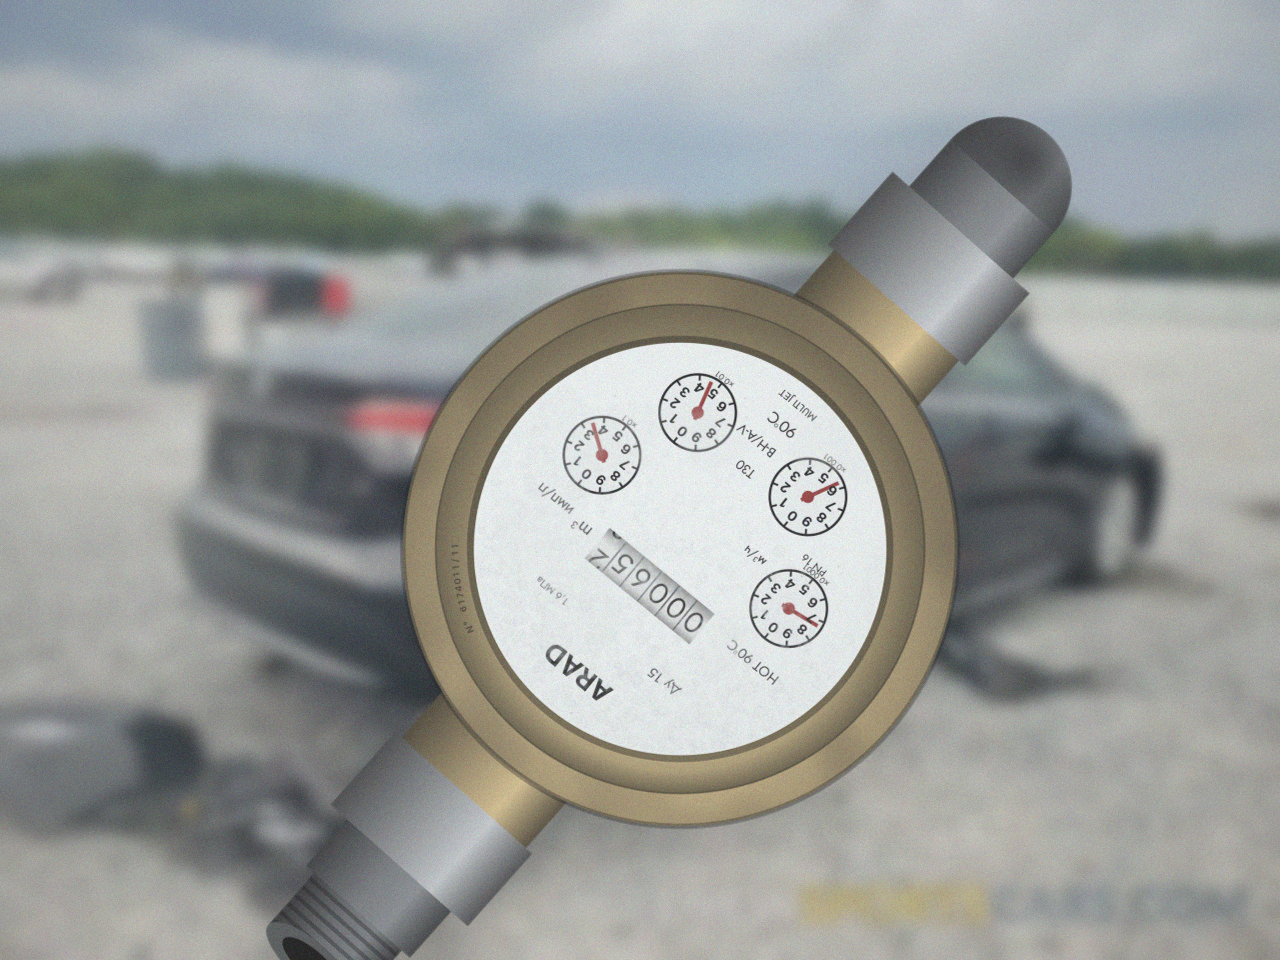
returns 652.3457m³
